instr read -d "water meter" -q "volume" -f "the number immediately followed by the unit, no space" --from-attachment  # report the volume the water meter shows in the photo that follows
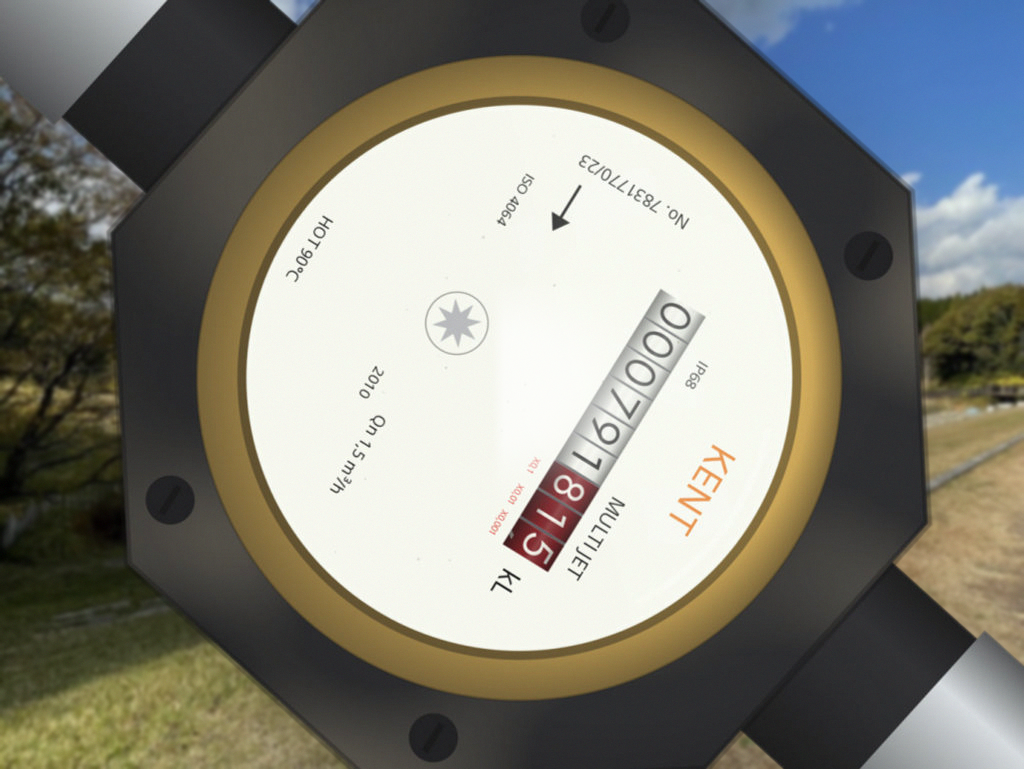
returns 791.815kL
